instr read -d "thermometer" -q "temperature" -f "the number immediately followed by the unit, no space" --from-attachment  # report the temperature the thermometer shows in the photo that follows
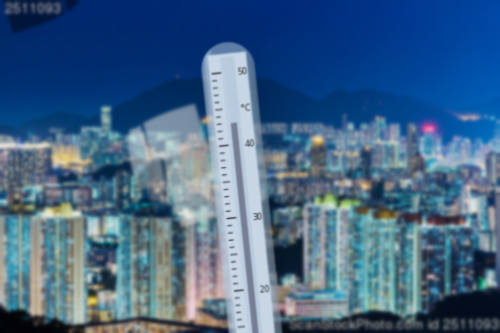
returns 43°C
